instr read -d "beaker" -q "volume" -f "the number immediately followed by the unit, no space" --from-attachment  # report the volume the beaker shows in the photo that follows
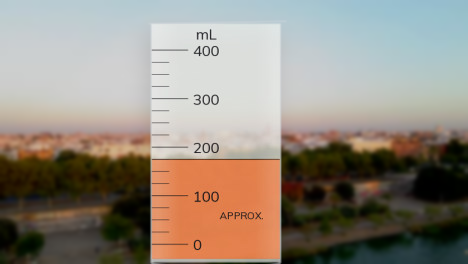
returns 175mL
